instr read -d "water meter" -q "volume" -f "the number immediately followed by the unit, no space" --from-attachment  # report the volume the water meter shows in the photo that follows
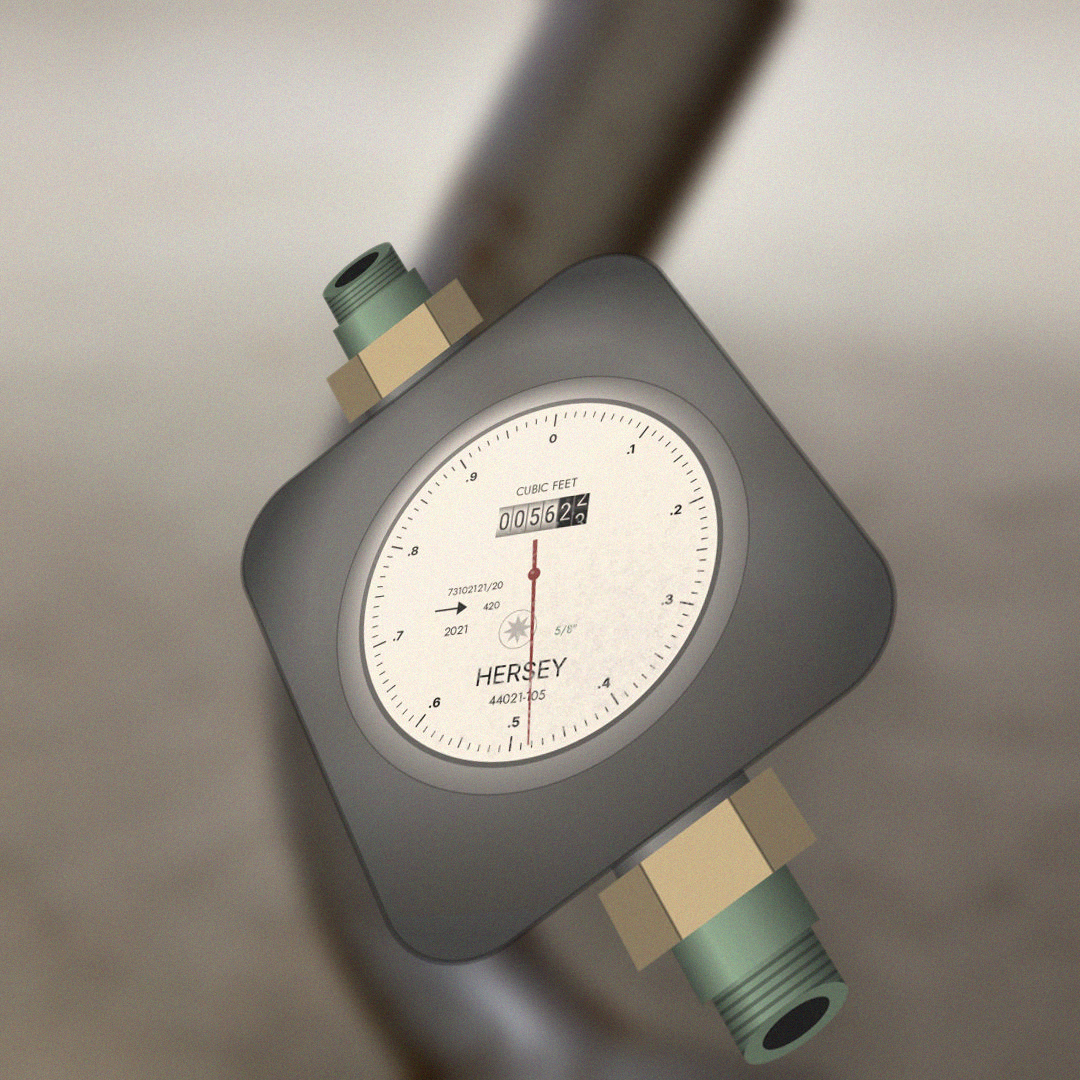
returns 5622.48ft³
